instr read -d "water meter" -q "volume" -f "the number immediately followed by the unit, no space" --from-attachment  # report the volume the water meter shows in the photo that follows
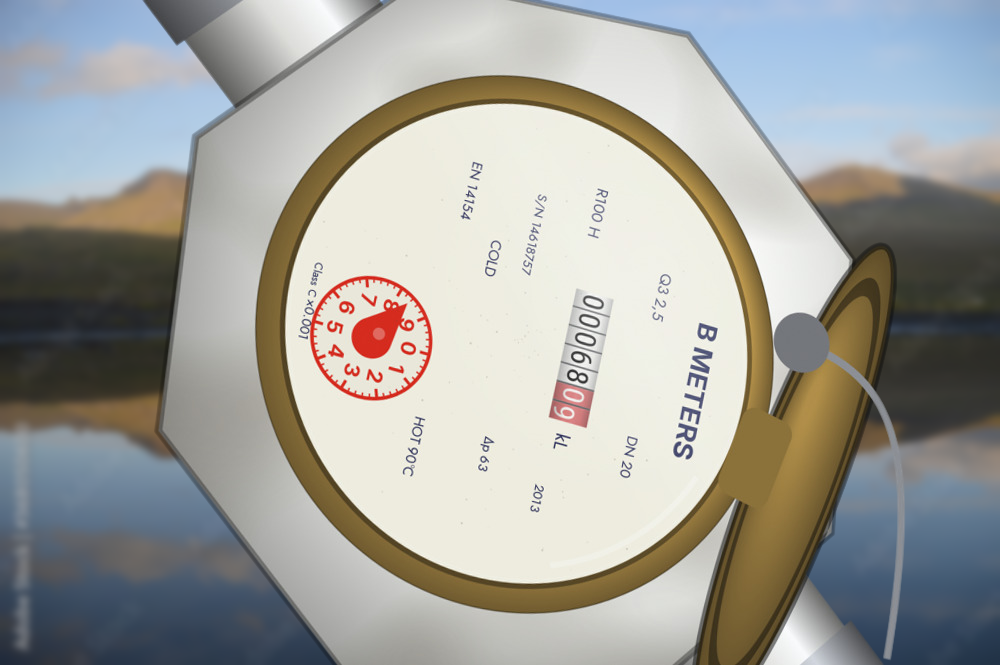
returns 68.088kL
